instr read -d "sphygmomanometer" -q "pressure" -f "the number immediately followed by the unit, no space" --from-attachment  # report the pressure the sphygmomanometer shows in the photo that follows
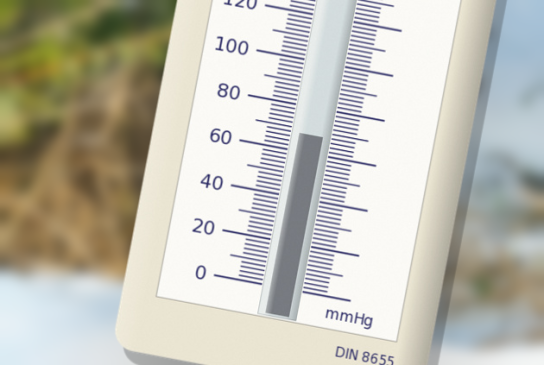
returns 68mmHg
